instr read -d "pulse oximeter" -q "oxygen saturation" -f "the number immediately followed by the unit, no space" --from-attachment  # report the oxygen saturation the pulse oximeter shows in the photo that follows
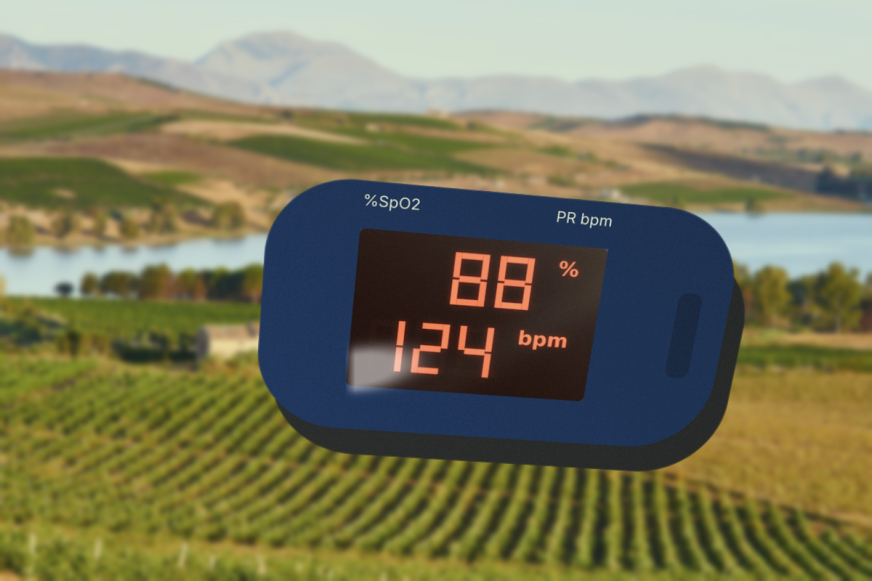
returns 88%
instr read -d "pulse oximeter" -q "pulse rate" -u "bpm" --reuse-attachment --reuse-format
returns 124bpm
